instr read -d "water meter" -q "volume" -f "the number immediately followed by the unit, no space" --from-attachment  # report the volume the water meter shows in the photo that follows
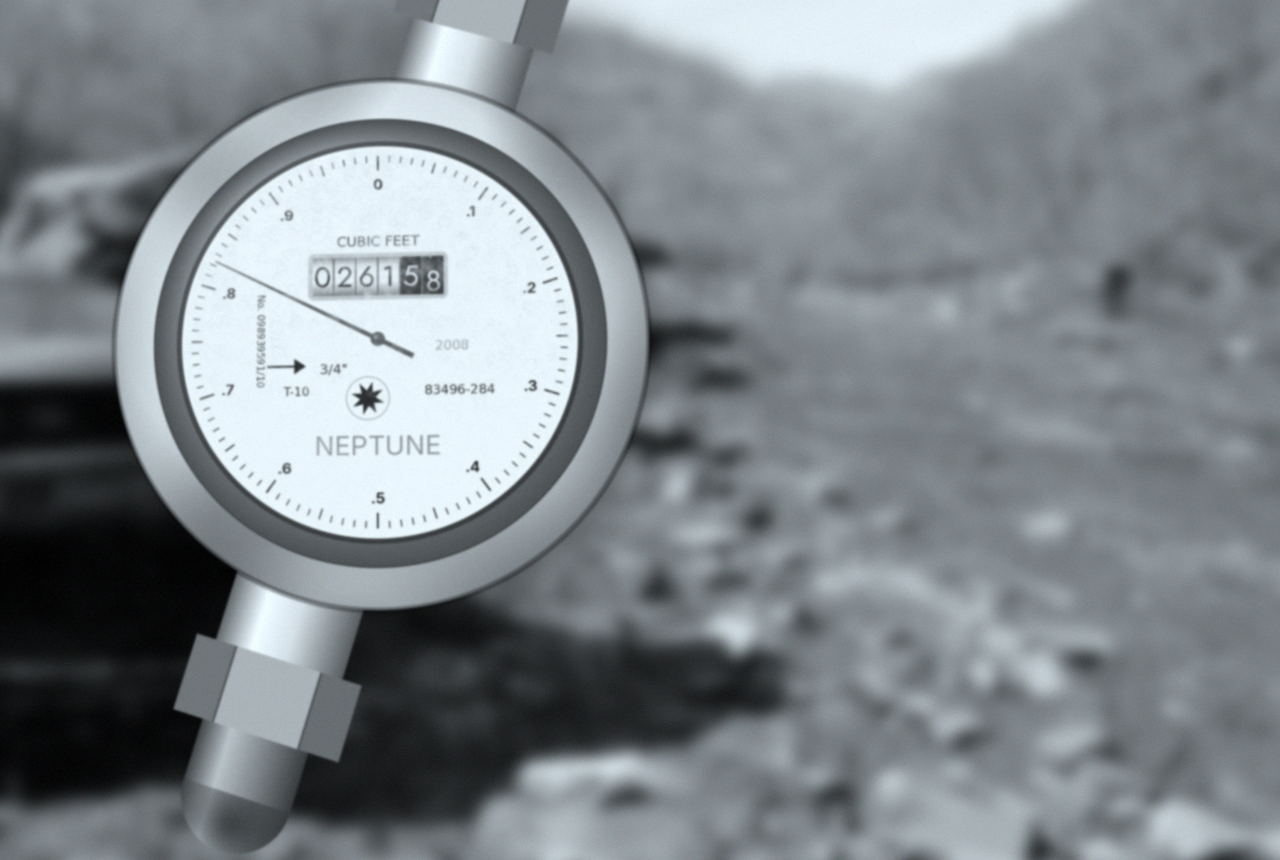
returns 26157.82ft³
